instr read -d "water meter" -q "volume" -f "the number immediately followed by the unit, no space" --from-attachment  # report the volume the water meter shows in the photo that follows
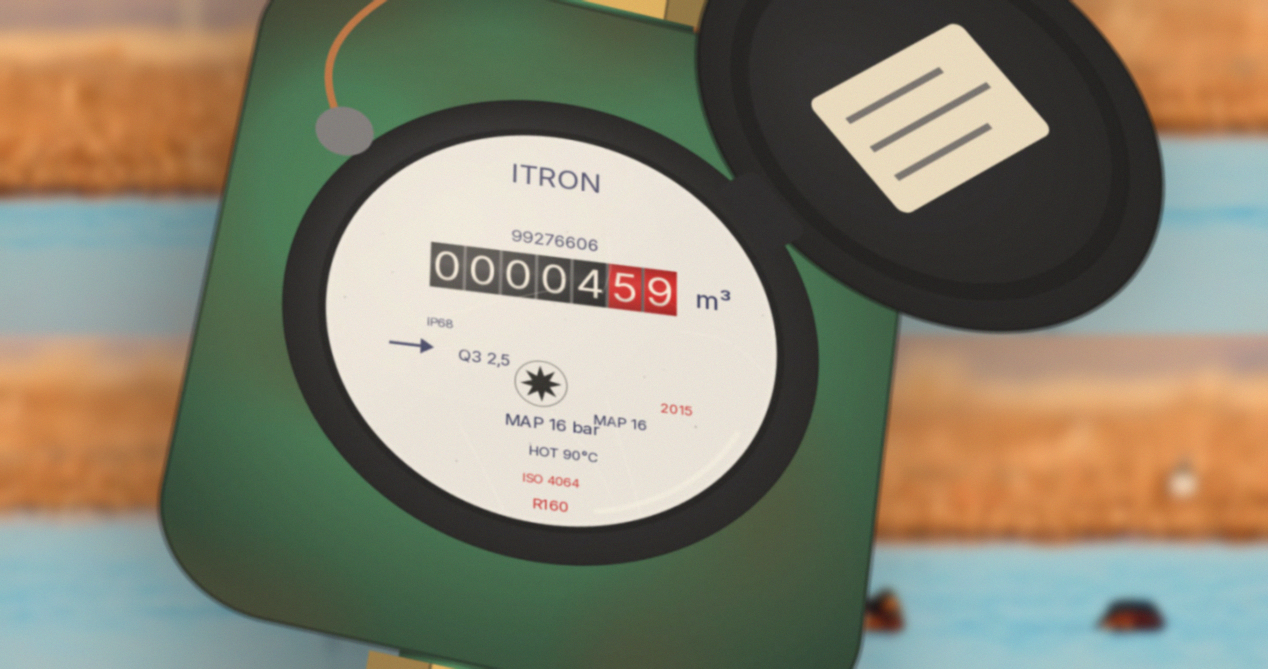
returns 4.59m³
